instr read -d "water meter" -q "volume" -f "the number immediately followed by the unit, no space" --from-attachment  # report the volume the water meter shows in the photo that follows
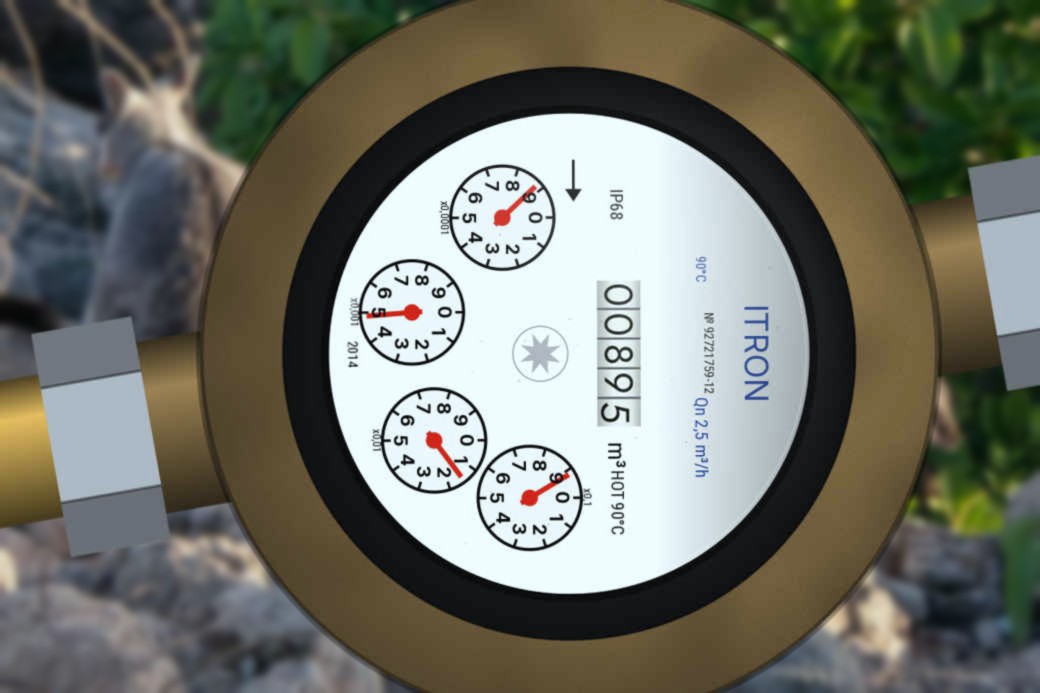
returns 894.9148m³
